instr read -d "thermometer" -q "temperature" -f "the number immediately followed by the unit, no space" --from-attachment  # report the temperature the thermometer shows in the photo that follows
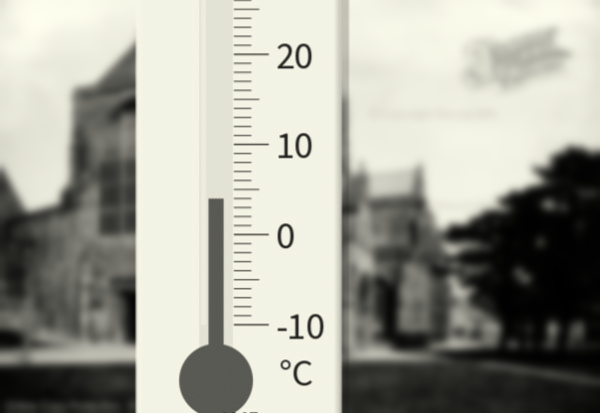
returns 4°C
